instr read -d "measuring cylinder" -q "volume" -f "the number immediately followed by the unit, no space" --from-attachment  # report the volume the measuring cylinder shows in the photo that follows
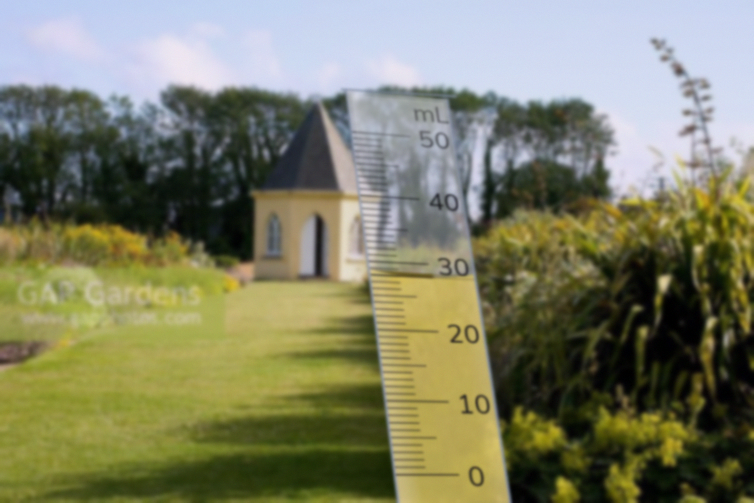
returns 28mL
